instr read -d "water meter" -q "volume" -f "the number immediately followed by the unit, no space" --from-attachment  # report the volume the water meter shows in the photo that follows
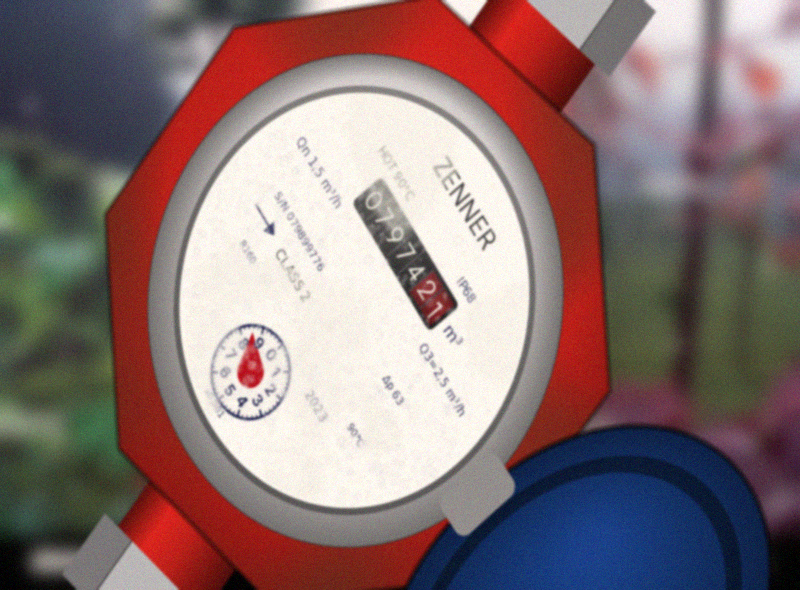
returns 7974.208m³
